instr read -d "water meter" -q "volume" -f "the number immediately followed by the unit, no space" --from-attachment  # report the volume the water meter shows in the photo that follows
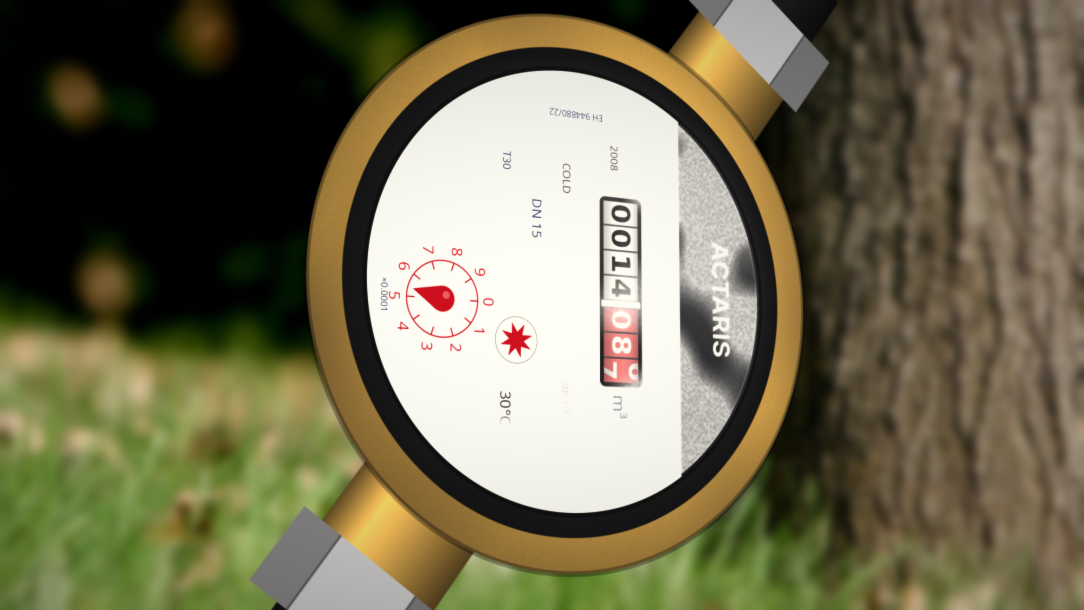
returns 14.0865m³
